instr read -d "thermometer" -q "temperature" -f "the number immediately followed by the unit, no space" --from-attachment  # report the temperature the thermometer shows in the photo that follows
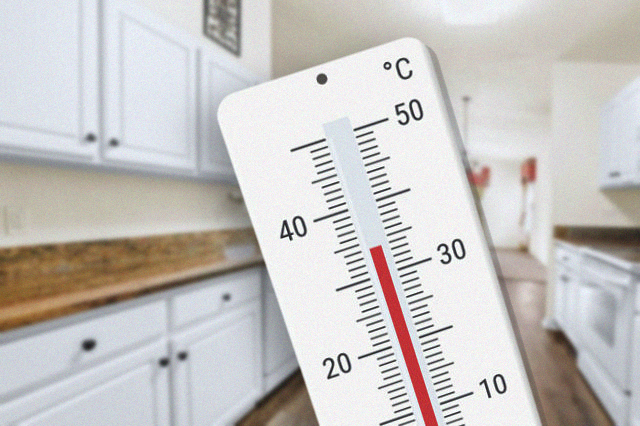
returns 34°C
